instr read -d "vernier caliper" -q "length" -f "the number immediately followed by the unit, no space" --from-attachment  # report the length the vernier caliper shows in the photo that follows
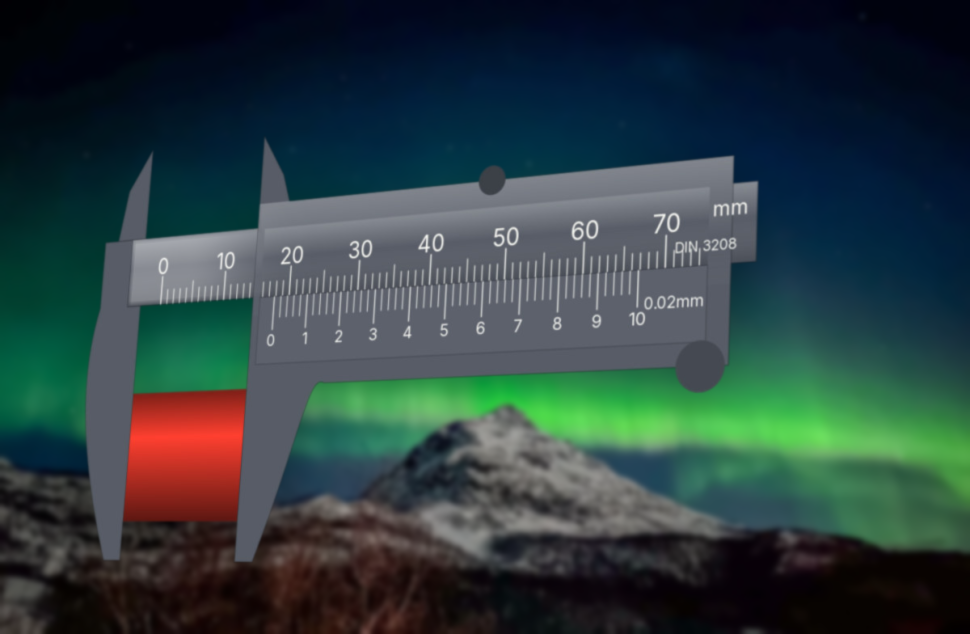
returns 17.8mm
